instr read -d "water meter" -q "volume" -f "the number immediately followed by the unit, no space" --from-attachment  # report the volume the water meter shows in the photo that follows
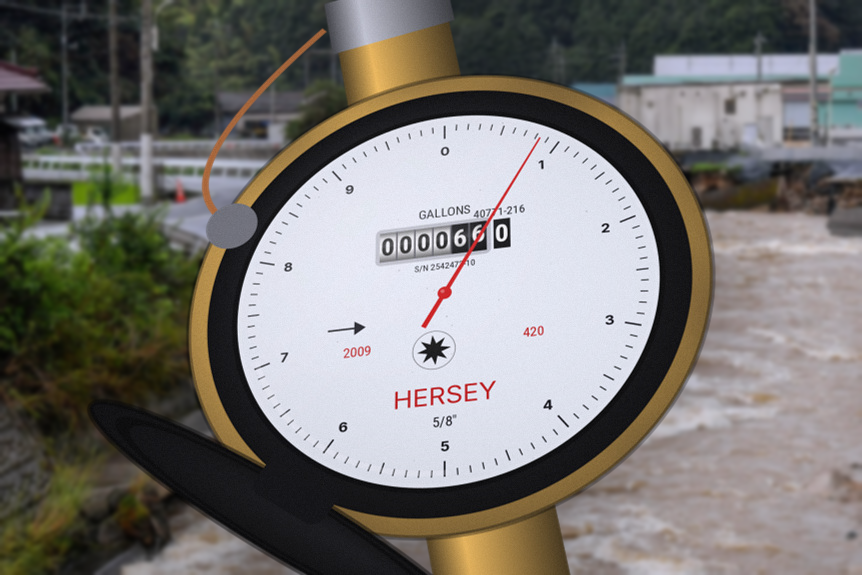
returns 660.8gal
